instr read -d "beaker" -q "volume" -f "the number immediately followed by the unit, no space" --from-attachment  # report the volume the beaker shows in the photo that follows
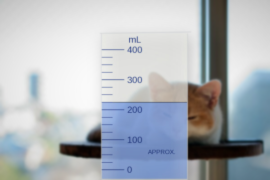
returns 225mL
